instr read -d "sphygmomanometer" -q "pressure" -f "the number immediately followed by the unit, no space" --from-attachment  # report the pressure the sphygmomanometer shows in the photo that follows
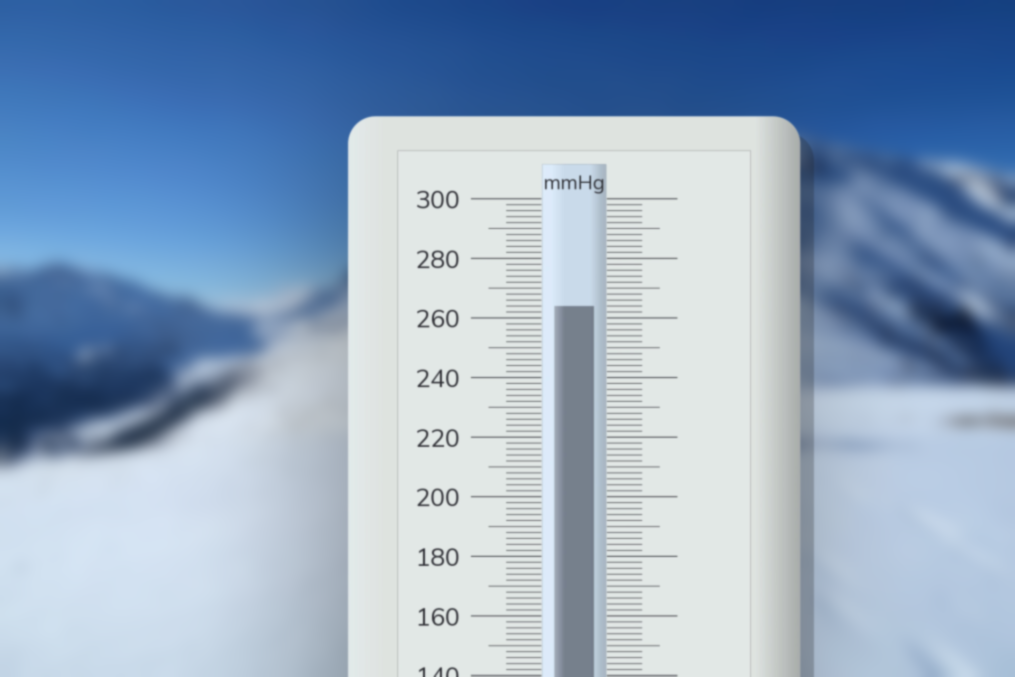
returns 264mmHg
